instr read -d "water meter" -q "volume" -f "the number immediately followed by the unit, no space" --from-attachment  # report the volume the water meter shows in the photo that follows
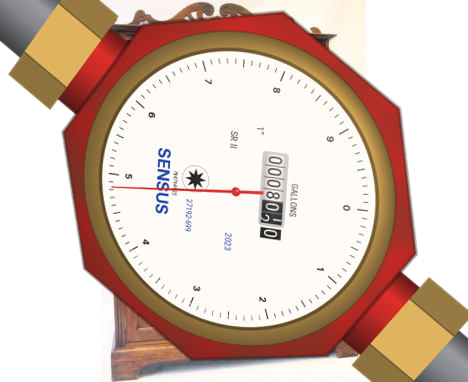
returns 8014.8gal
